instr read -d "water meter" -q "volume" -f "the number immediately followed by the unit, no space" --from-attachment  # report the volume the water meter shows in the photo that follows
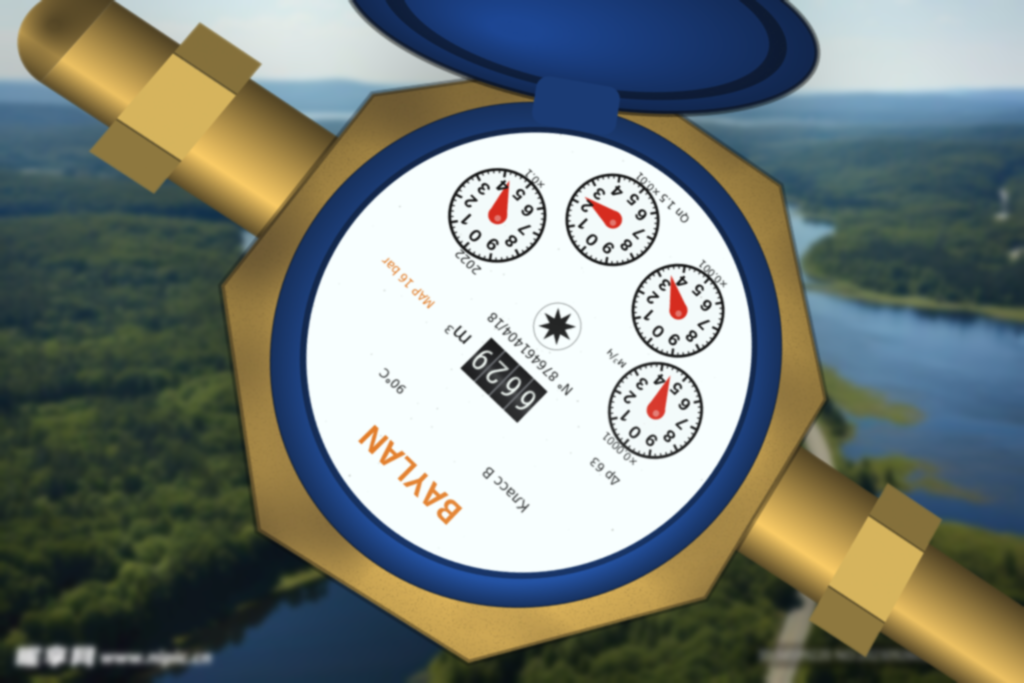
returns 6629.4234m³
